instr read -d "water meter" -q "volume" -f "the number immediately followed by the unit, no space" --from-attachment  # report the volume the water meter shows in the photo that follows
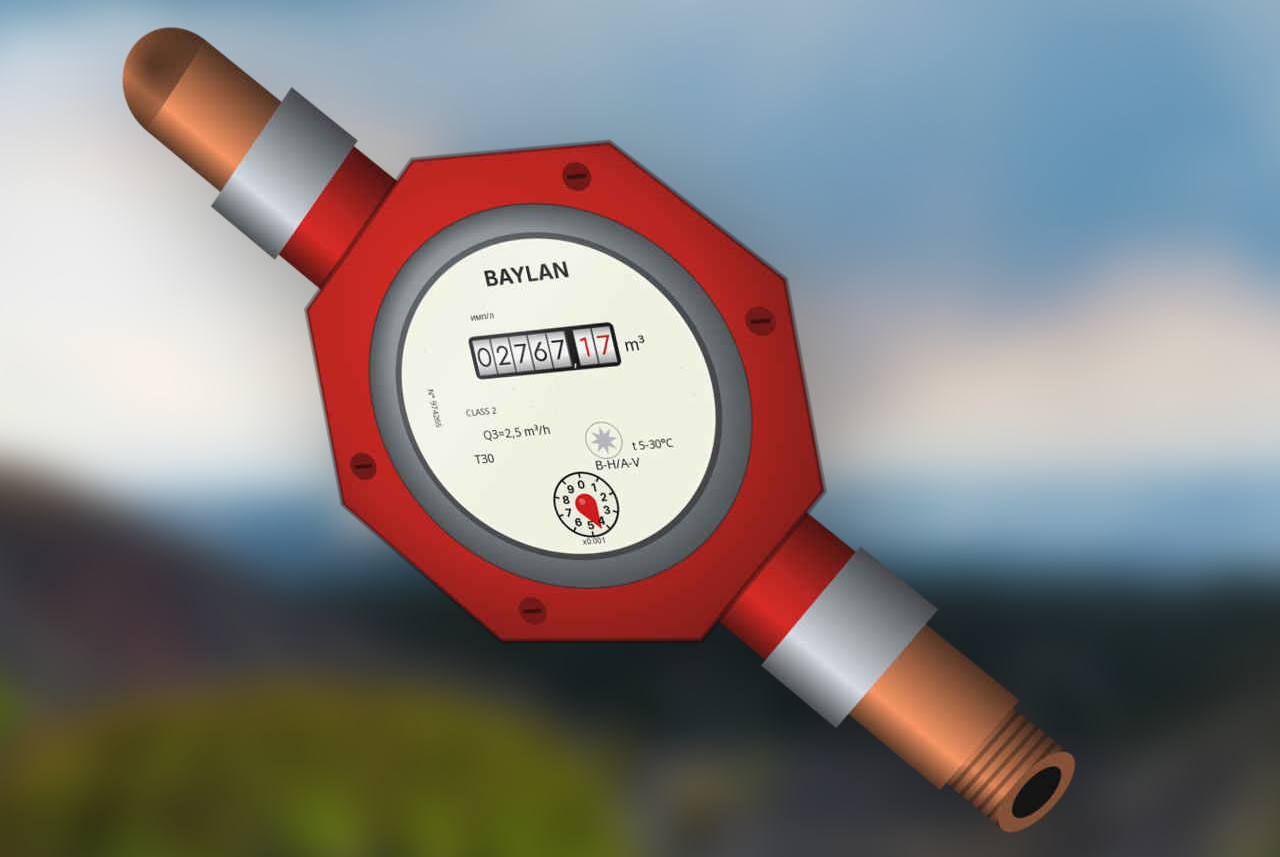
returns 2767.174m³
